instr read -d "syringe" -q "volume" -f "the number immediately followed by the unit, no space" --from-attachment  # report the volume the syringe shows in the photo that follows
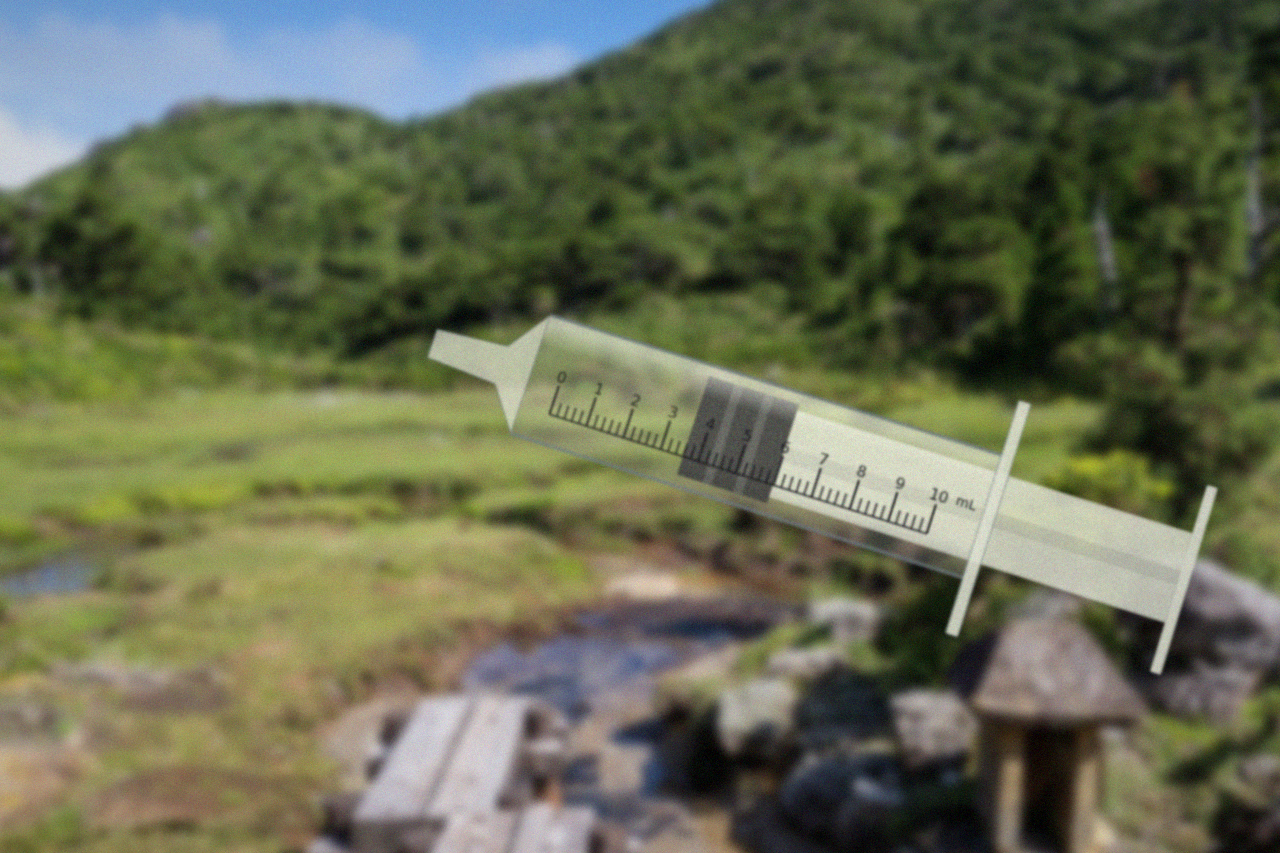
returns 3.6mL
